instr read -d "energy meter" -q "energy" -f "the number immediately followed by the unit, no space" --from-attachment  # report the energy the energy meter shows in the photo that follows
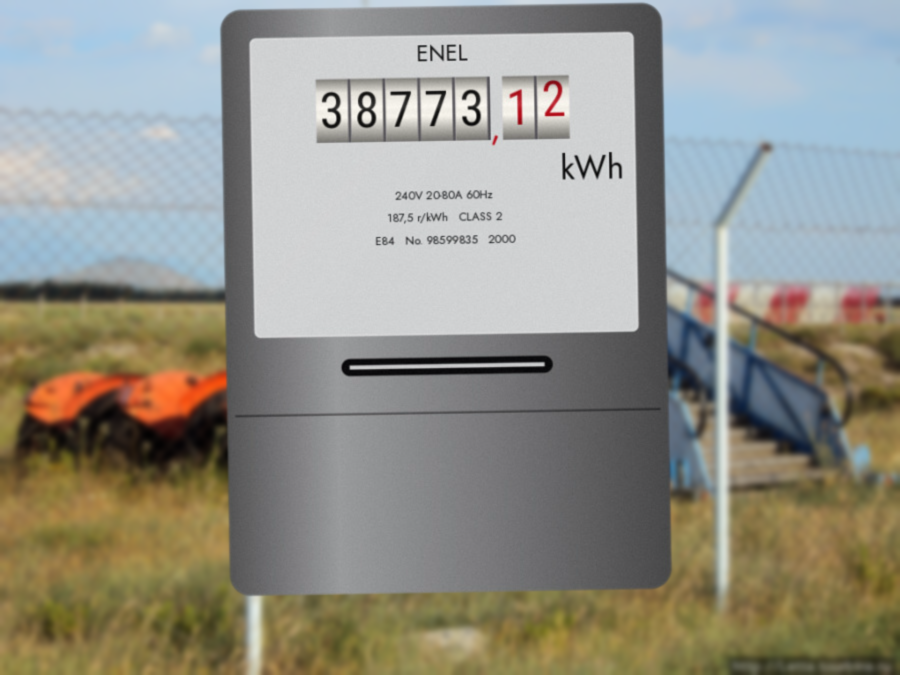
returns 38773.12kWh
